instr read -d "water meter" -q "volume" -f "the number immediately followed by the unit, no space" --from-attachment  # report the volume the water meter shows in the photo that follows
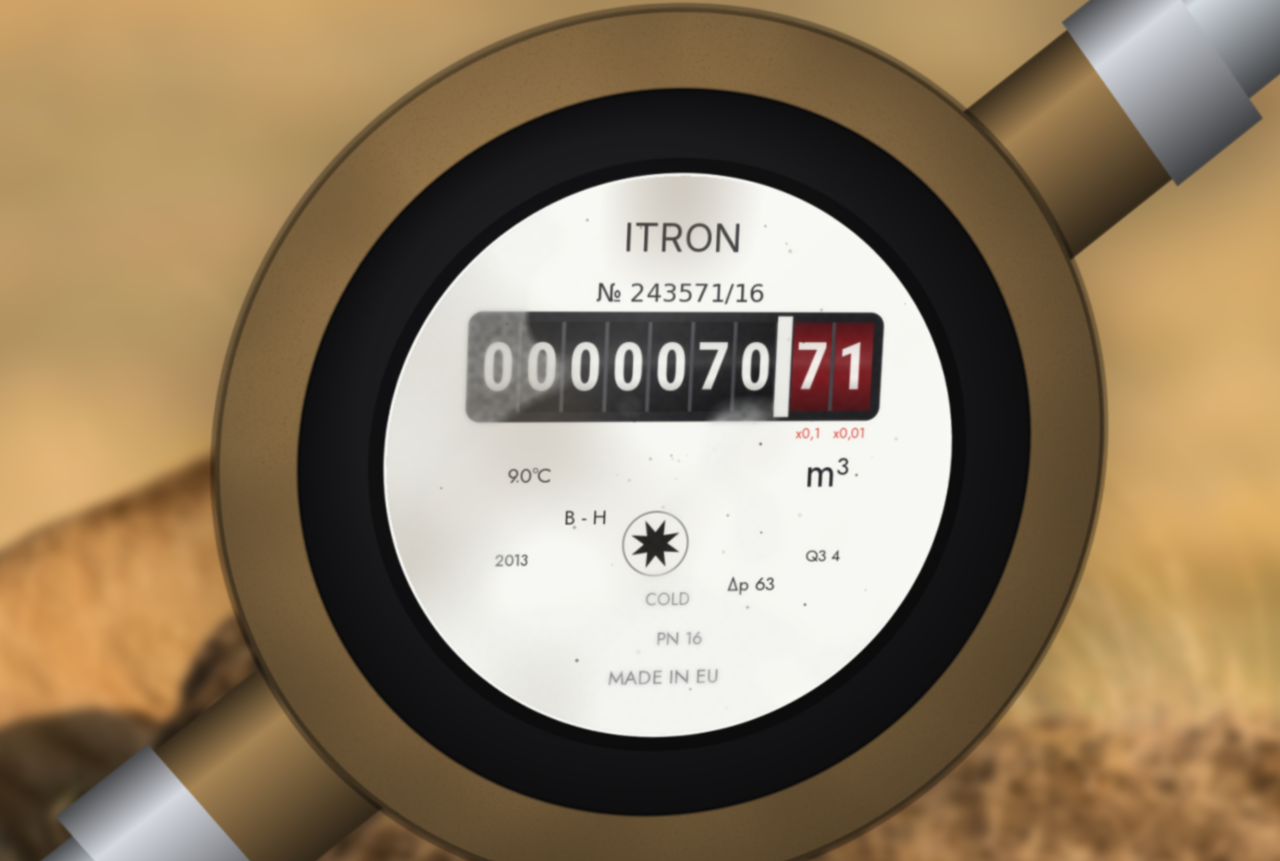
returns 70.71m³
